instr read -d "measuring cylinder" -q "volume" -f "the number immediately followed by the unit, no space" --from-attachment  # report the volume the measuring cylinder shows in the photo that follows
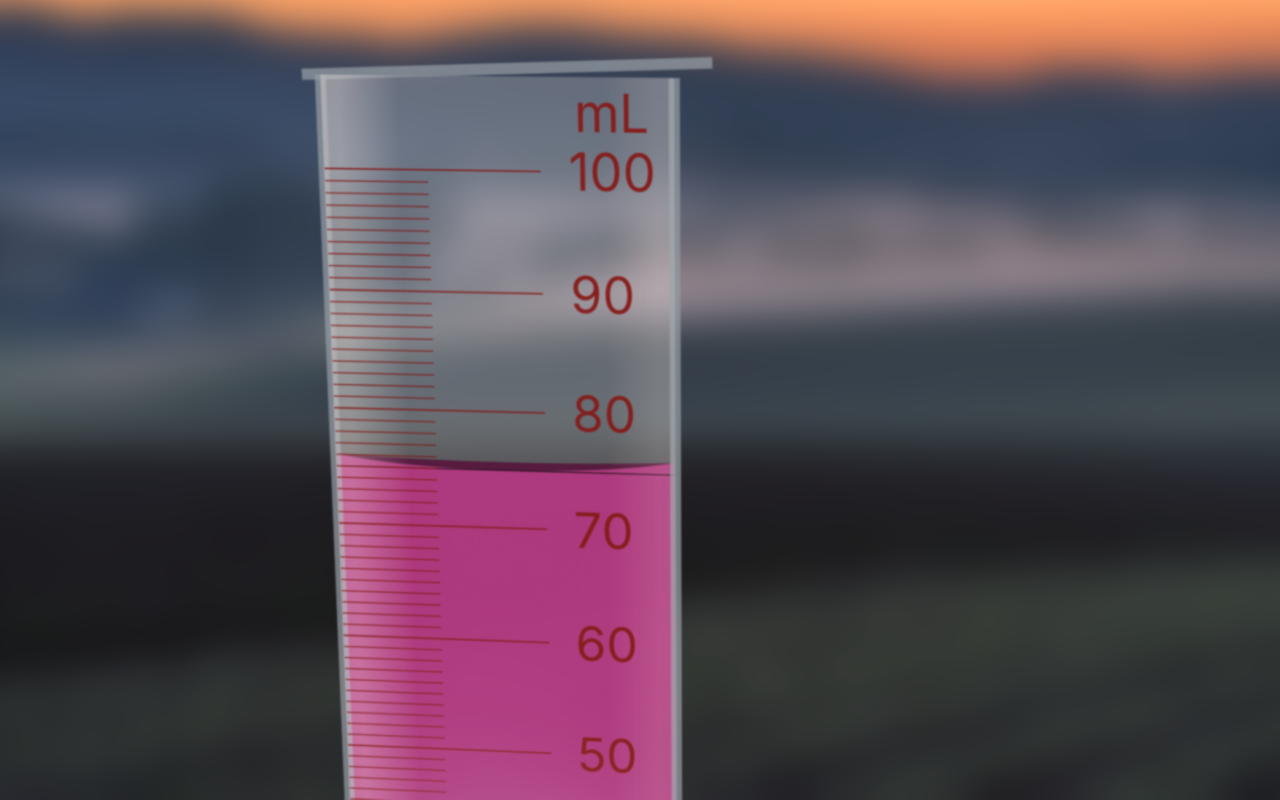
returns 75mL
